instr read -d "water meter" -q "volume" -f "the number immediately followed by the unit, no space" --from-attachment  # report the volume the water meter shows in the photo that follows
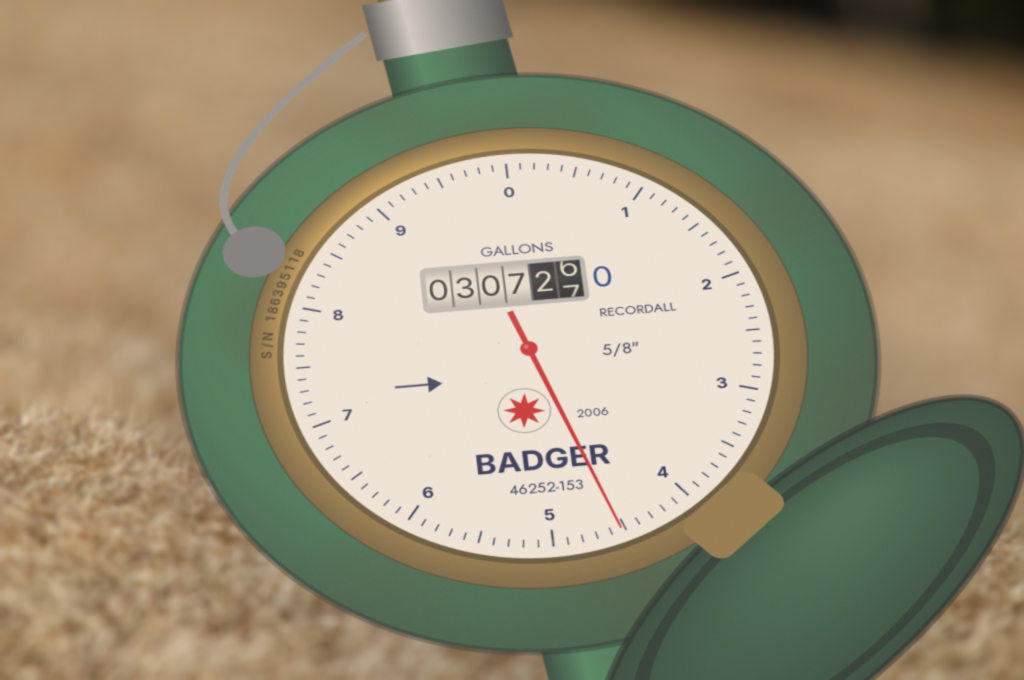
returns 307264.5gal
